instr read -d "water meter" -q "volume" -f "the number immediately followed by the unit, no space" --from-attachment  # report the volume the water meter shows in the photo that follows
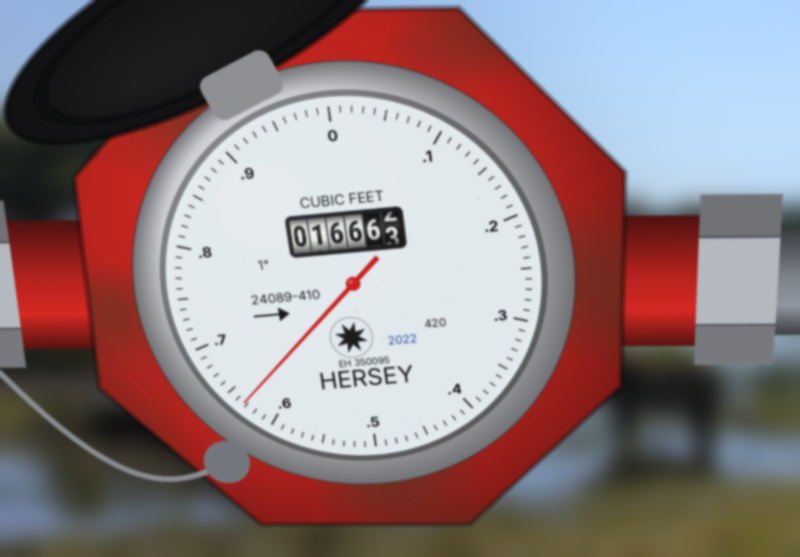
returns 16662.63ft³
